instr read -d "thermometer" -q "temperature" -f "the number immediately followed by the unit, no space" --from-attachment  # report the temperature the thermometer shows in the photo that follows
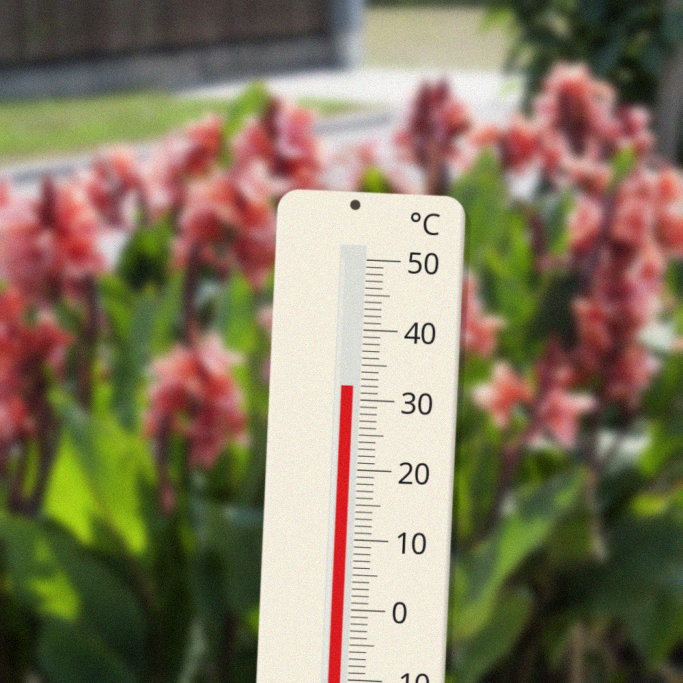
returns 32°C
